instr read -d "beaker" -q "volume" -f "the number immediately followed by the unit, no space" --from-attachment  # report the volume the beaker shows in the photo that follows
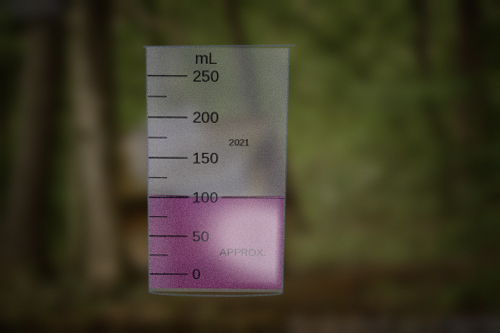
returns 100mL
